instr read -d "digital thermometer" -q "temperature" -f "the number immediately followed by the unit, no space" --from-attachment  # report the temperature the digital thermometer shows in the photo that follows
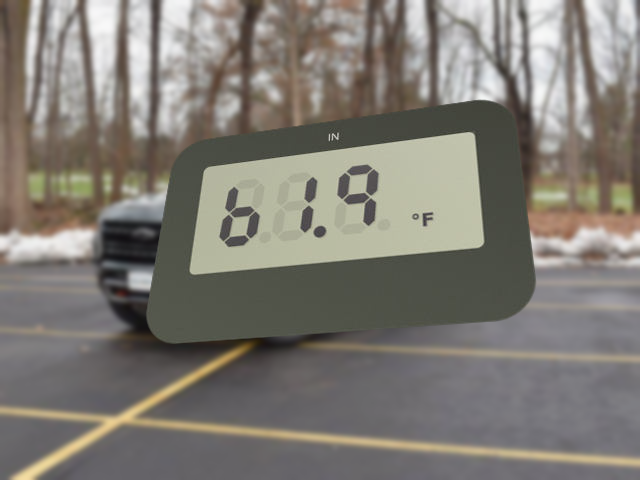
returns 61.9°F
